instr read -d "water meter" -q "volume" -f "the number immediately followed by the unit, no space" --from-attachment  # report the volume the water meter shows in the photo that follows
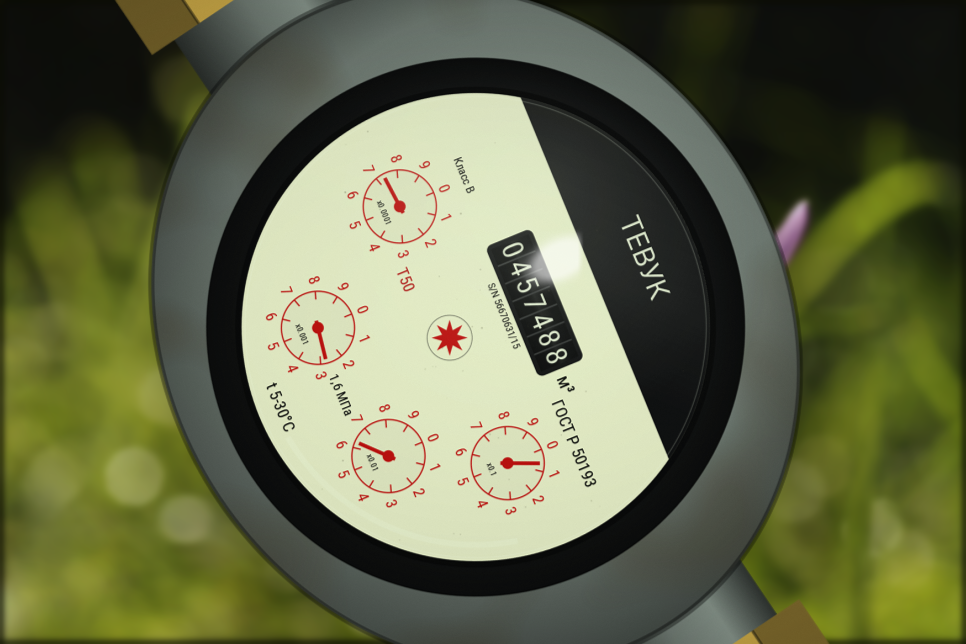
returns 457488.0627m³
